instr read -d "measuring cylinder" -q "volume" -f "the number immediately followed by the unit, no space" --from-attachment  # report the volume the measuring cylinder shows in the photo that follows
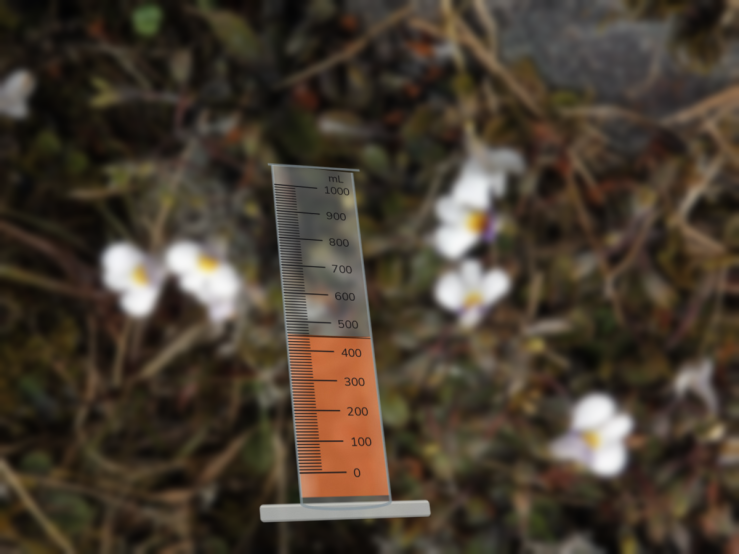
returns 450mL
